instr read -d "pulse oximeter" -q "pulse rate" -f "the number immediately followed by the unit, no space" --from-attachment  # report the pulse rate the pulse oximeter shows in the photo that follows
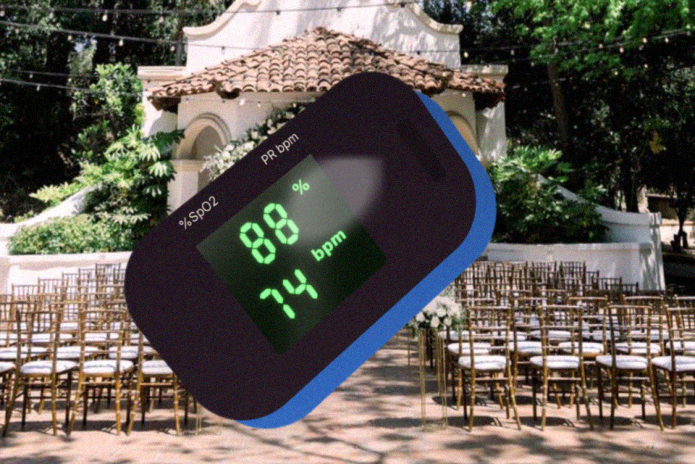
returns 74bpm
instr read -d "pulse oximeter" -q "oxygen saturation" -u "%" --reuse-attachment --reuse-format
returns 88%
